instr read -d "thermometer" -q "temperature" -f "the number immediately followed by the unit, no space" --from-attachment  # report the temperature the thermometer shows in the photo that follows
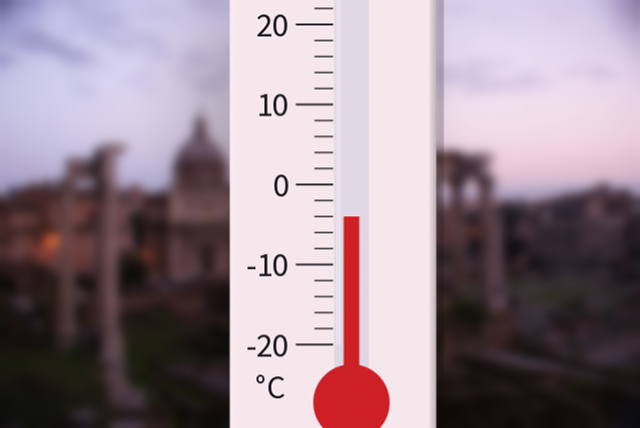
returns -4°C
